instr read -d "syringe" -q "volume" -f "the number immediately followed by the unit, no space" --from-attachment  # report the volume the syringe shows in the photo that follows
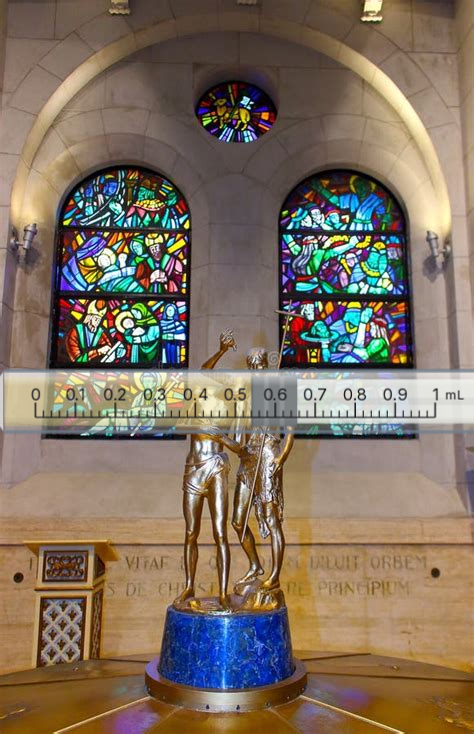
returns 0.54mL
